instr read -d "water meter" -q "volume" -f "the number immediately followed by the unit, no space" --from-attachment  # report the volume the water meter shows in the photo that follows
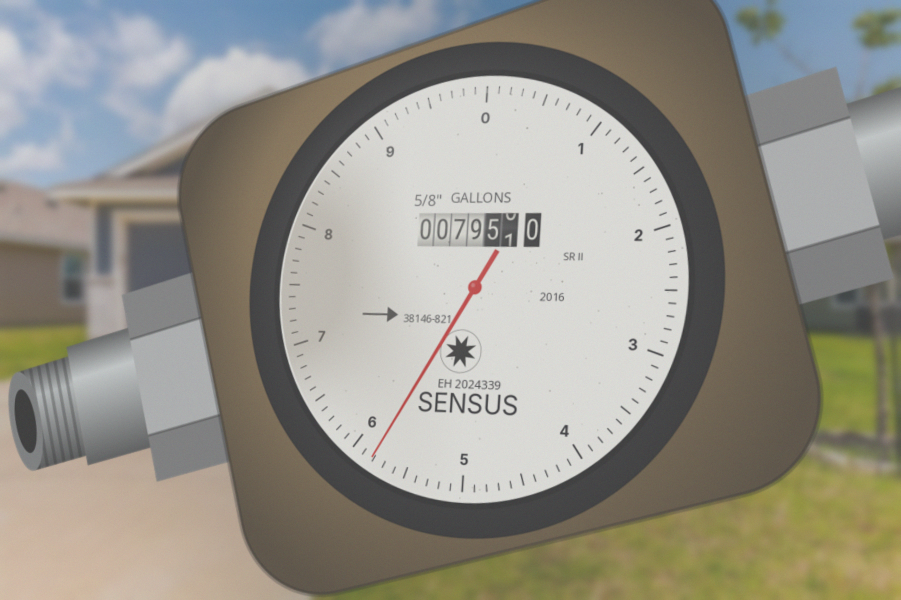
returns 79505.8gal
